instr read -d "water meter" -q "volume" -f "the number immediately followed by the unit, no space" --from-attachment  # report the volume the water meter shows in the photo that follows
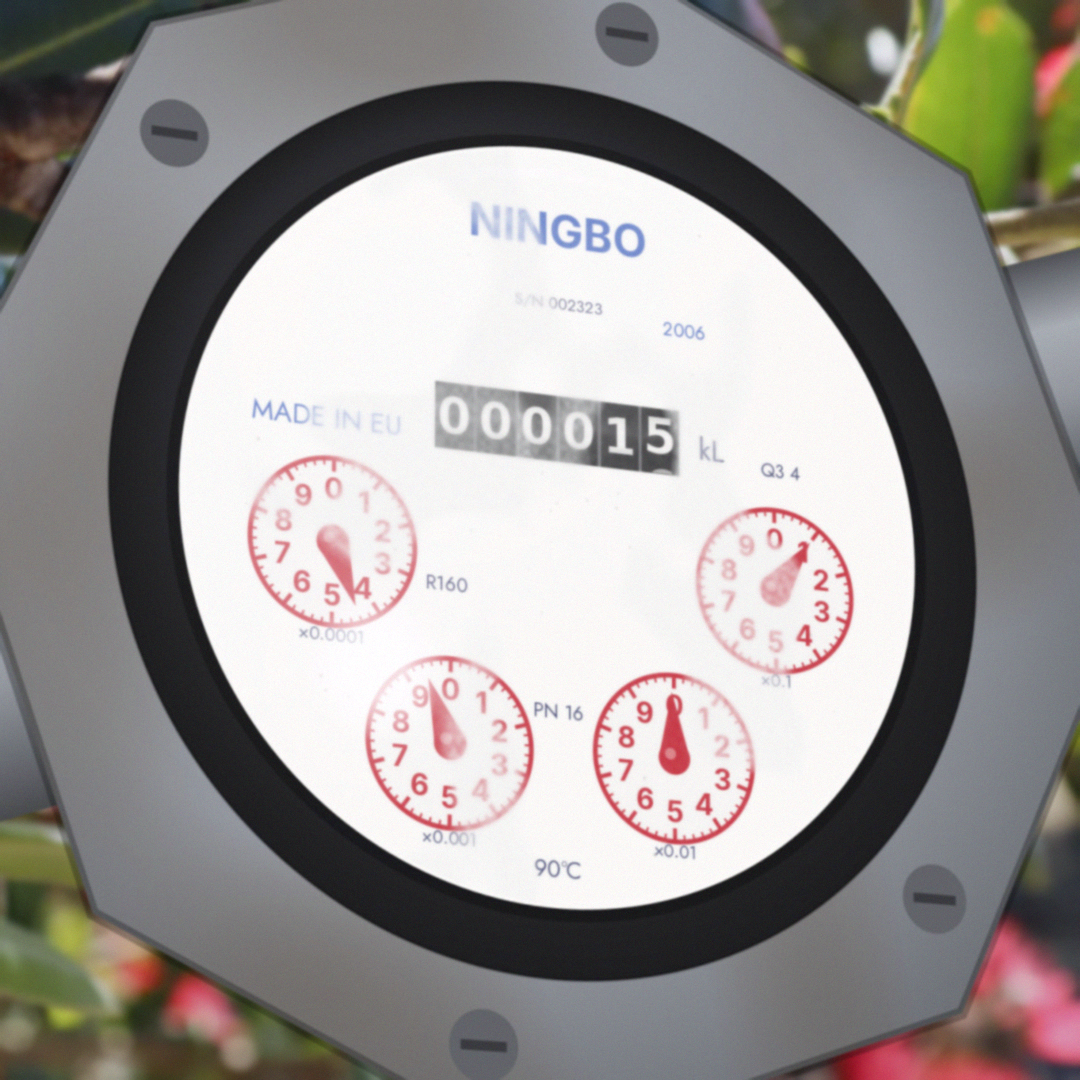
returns 15.0994kL
